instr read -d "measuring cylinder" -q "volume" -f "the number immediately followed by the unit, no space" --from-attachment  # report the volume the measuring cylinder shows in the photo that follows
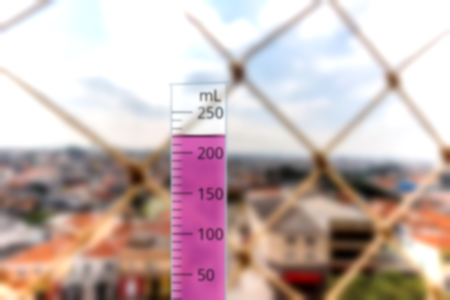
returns 220mL
